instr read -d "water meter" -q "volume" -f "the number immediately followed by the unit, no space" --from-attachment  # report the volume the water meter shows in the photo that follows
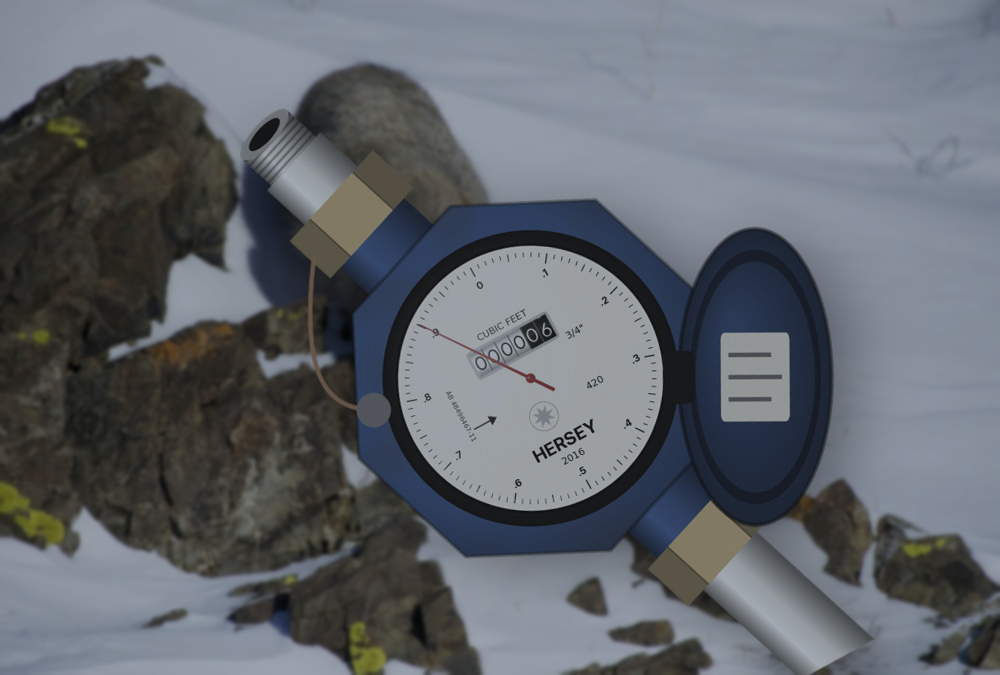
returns 5.90ft³
